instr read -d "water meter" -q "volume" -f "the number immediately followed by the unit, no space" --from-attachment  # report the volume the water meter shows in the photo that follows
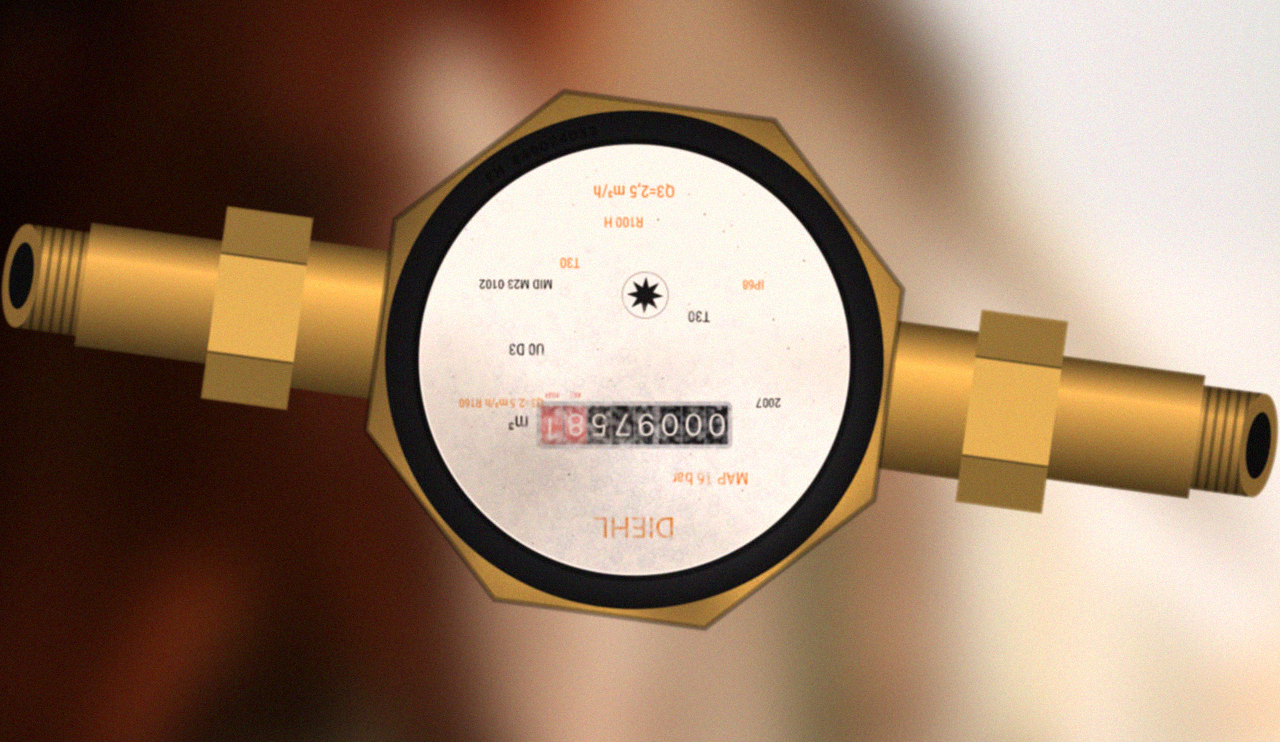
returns 975.81m³
